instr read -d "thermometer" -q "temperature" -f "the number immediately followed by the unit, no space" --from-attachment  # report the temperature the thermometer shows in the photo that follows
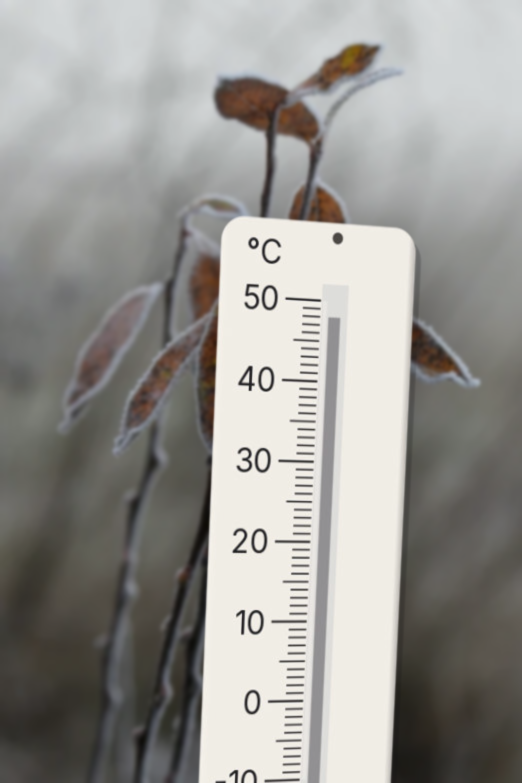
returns 48°C
